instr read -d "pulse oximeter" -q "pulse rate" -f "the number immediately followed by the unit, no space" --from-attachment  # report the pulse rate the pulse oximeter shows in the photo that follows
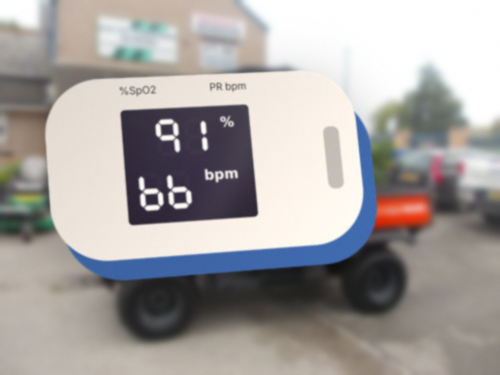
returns 66bpm
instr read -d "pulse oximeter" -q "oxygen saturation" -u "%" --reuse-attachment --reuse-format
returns 91%
